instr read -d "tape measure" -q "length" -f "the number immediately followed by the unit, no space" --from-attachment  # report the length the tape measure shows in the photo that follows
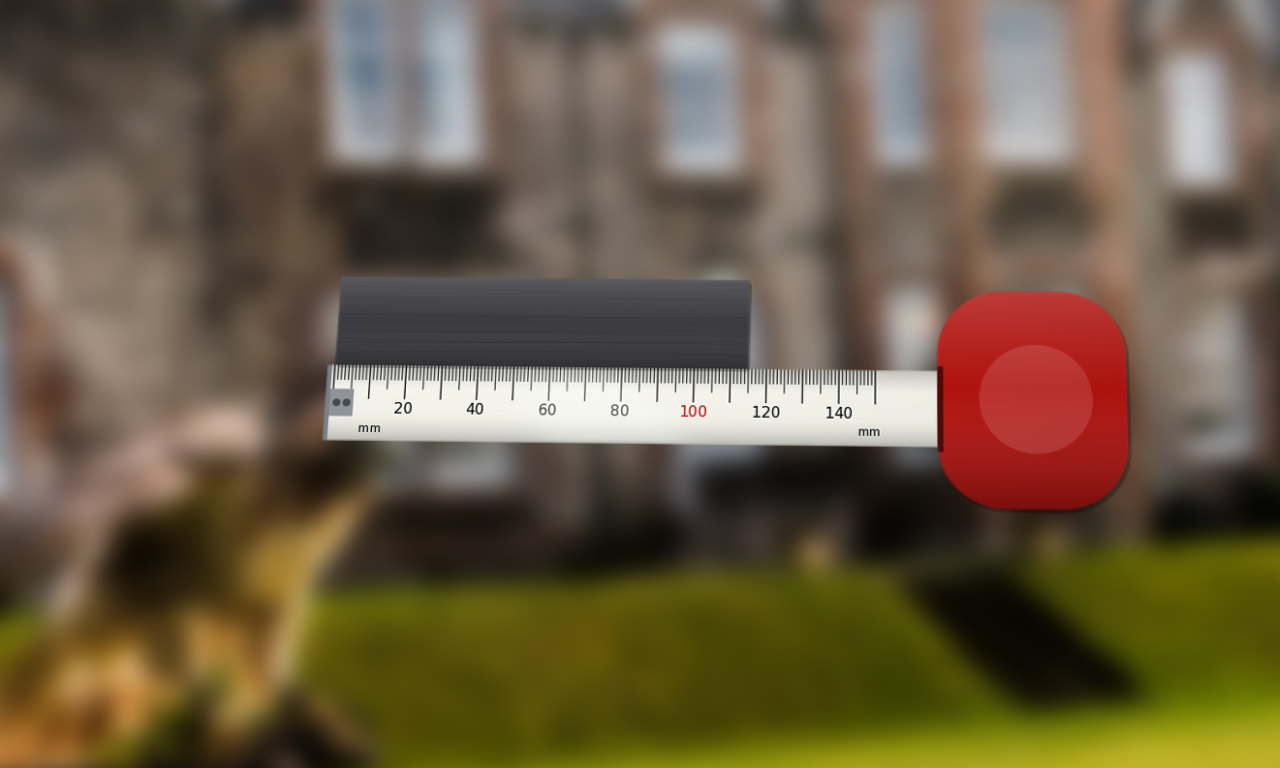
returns 115mm
